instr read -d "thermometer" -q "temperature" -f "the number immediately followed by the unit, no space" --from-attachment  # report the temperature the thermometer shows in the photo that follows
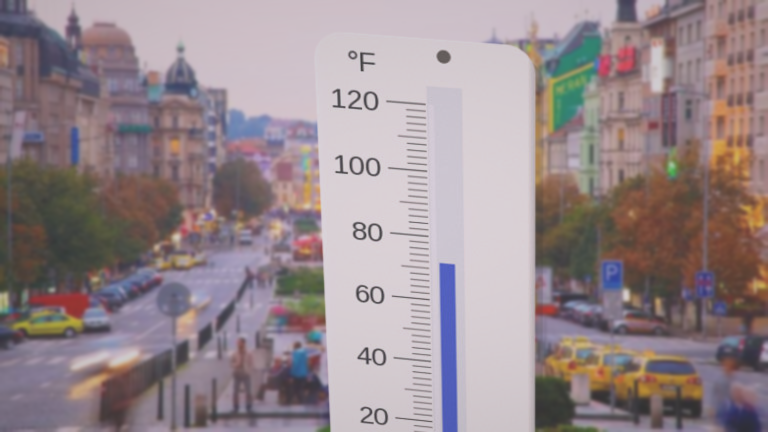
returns 72°F
